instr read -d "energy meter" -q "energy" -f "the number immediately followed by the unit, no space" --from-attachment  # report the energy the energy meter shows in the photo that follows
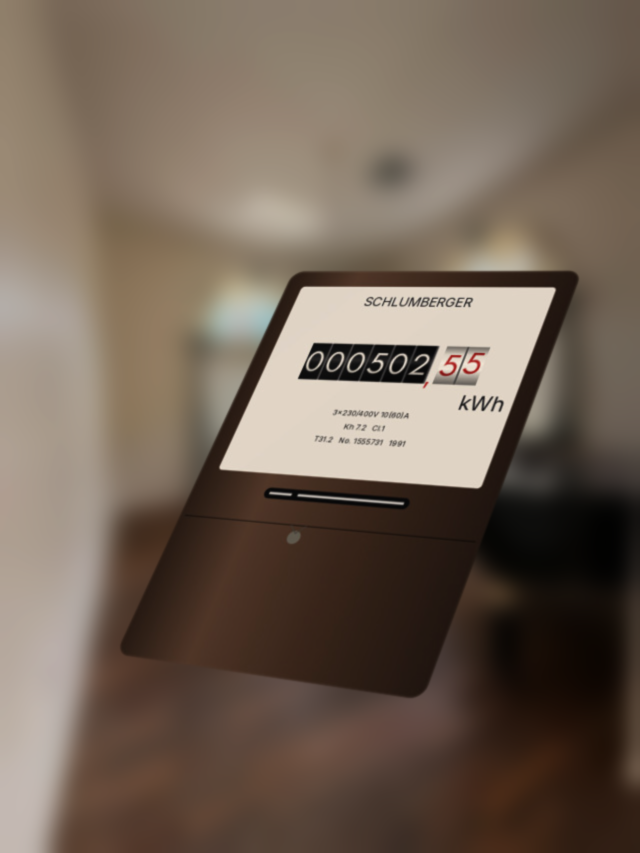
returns 502.55kWh
